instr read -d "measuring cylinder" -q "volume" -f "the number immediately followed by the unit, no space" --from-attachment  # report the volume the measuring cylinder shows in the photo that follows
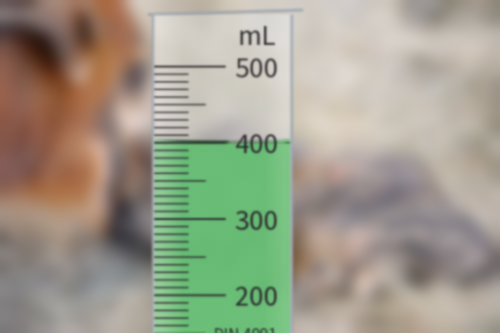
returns 400mL
